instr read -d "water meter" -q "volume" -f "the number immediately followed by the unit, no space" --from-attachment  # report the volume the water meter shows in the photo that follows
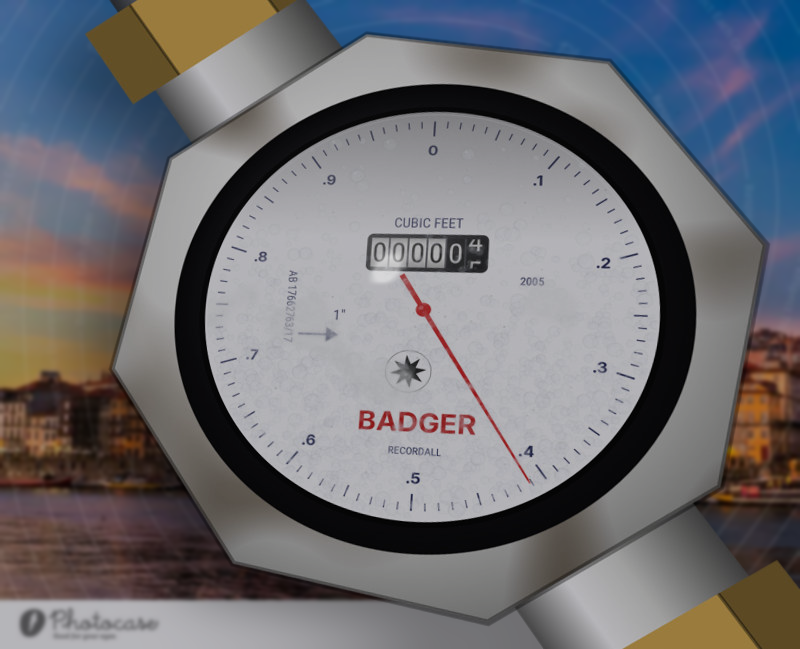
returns 4.41ft³
